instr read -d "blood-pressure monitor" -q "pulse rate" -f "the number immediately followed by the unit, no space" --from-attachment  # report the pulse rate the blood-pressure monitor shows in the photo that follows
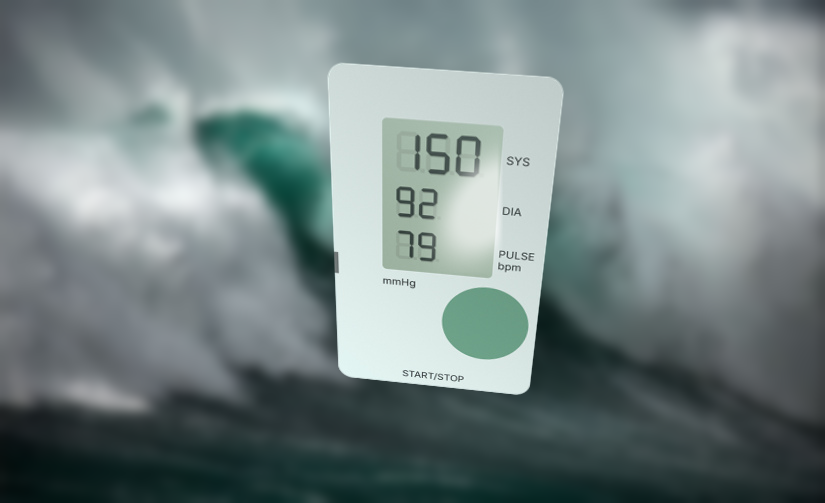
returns 79bpm
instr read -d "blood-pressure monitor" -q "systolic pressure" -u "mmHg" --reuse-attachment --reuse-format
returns 150mmHg
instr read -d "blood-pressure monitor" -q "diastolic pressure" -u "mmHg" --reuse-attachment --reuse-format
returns 92mmHg
